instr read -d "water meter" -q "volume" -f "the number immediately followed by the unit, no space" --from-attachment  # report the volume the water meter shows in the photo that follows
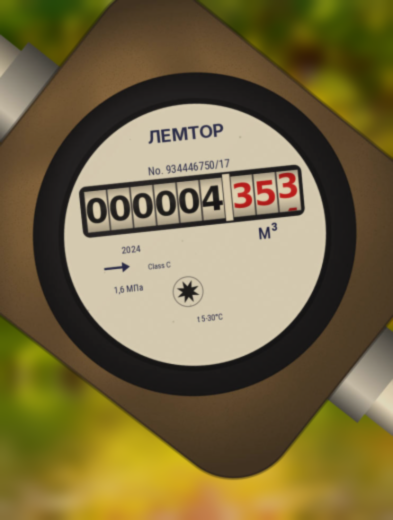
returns 4.353m³
